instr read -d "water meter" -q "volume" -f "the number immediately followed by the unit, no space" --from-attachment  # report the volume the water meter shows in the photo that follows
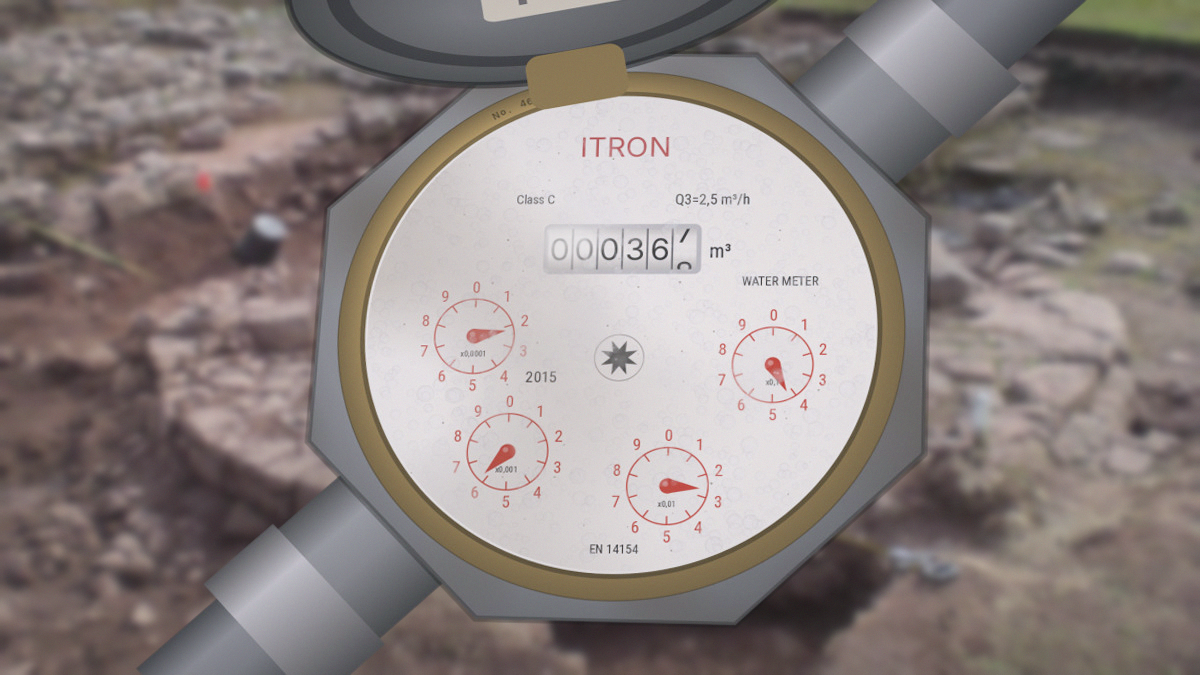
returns 367.4262m³
